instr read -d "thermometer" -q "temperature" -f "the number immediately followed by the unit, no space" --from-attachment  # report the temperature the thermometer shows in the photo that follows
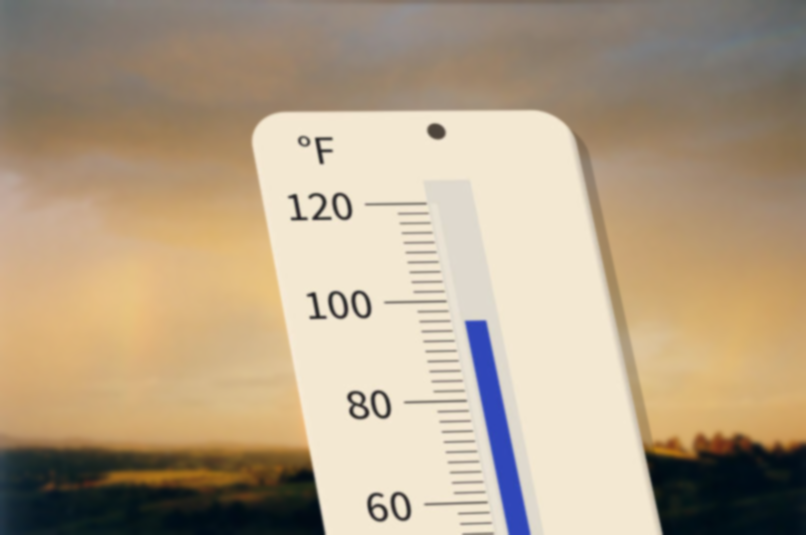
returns 96°F
